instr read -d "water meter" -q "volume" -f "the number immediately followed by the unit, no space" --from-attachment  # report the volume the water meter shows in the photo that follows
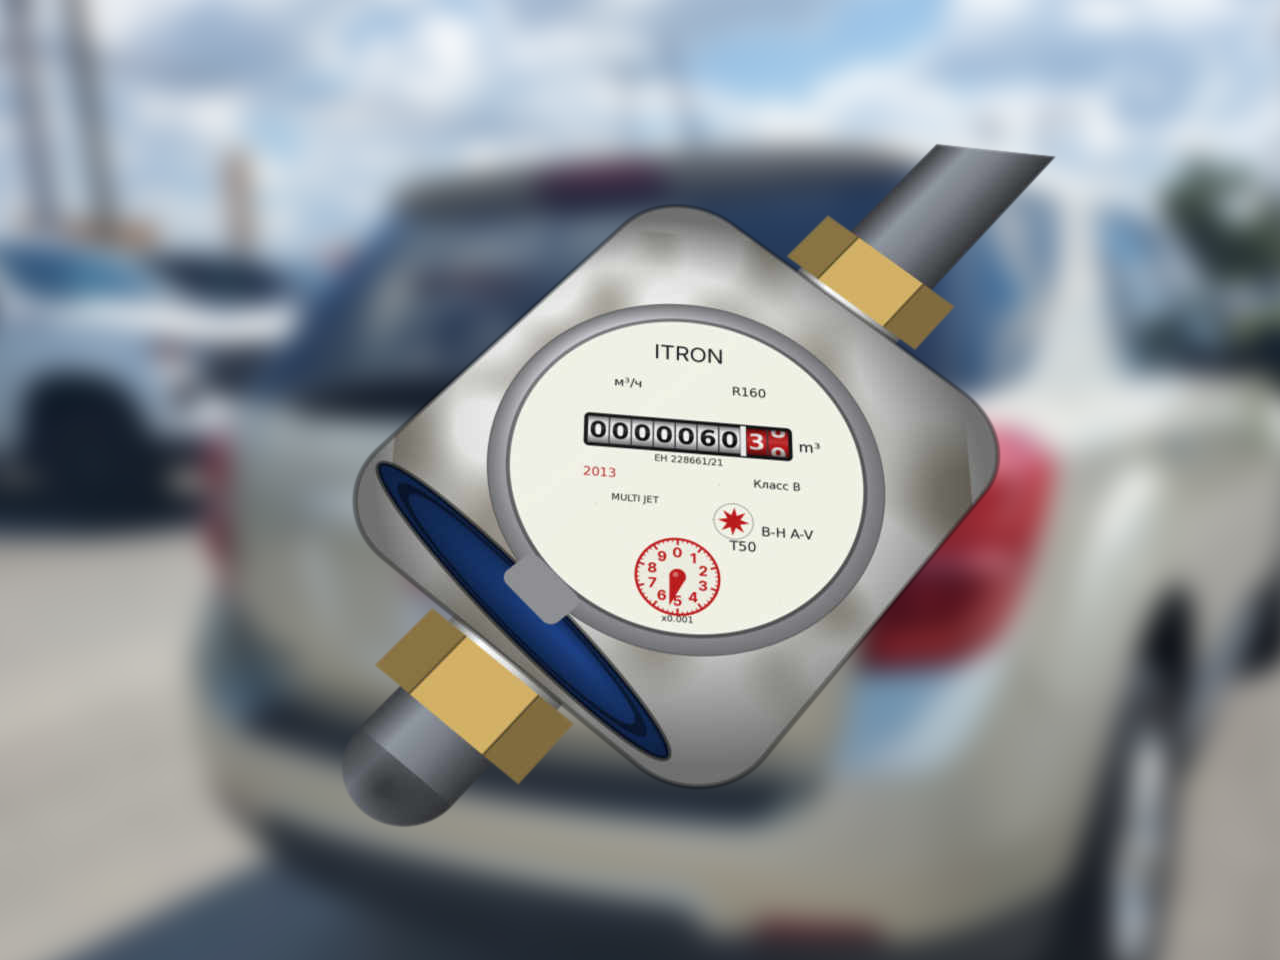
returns 60.385m³
